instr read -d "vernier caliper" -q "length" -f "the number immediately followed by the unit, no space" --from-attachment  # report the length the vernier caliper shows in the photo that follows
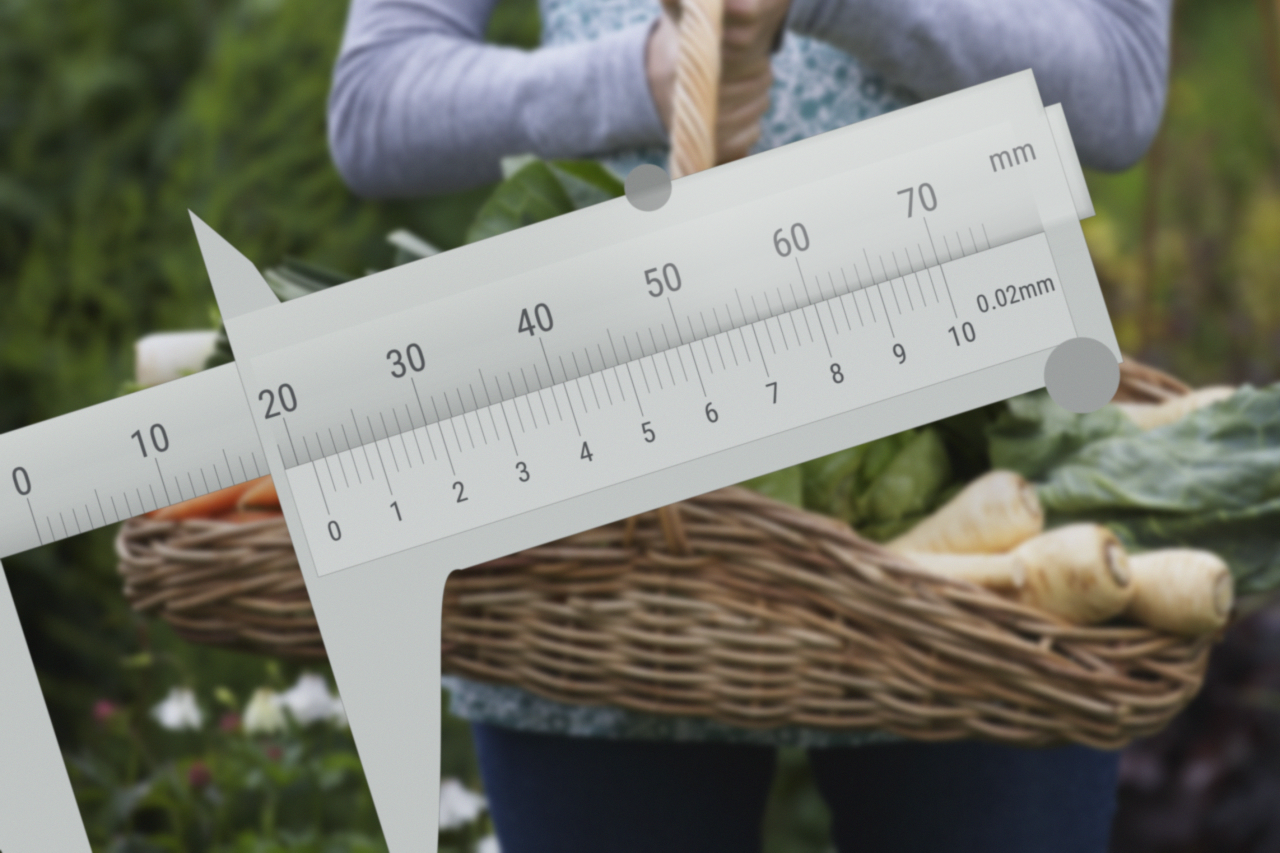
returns 21.1mm
